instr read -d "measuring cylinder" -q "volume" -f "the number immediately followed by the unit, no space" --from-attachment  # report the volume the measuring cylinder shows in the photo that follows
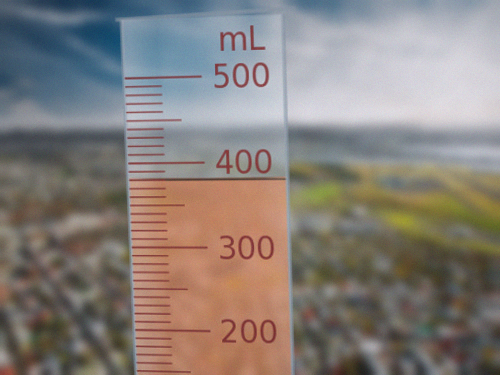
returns 380mL
